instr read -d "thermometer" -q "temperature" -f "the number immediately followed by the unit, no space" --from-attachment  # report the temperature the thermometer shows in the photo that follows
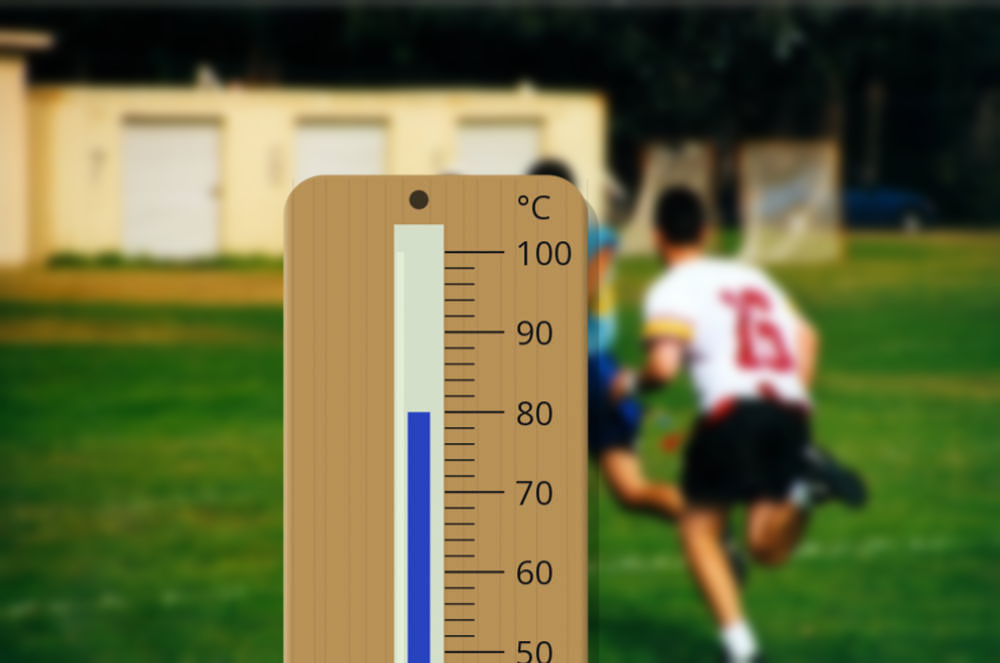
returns 80°C
